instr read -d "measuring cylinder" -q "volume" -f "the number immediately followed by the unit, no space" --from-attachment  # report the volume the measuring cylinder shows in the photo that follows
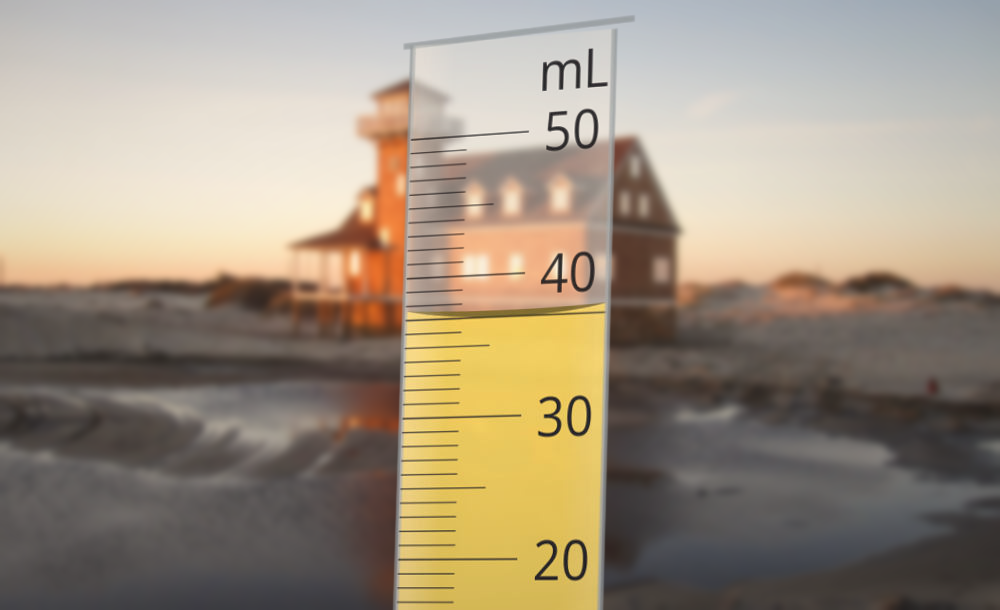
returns 37mL
